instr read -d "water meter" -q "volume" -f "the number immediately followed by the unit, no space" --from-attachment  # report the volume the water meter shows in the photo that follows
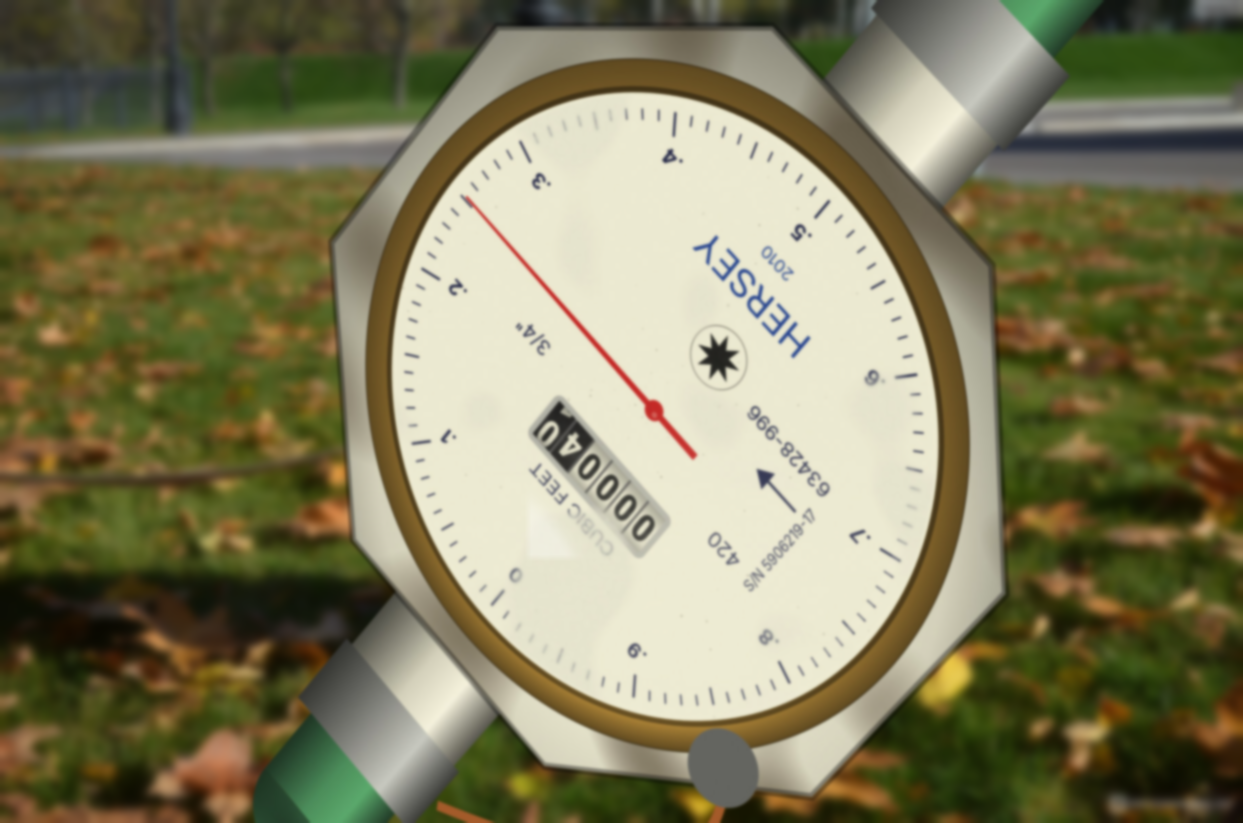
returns 40.25ft³
